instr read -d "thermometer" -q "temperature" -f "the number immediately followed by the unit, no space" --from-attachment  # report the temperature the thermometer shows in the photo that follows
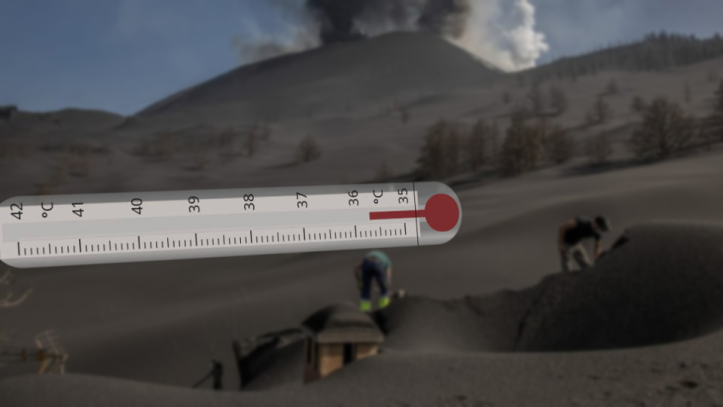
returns 35.7°C
